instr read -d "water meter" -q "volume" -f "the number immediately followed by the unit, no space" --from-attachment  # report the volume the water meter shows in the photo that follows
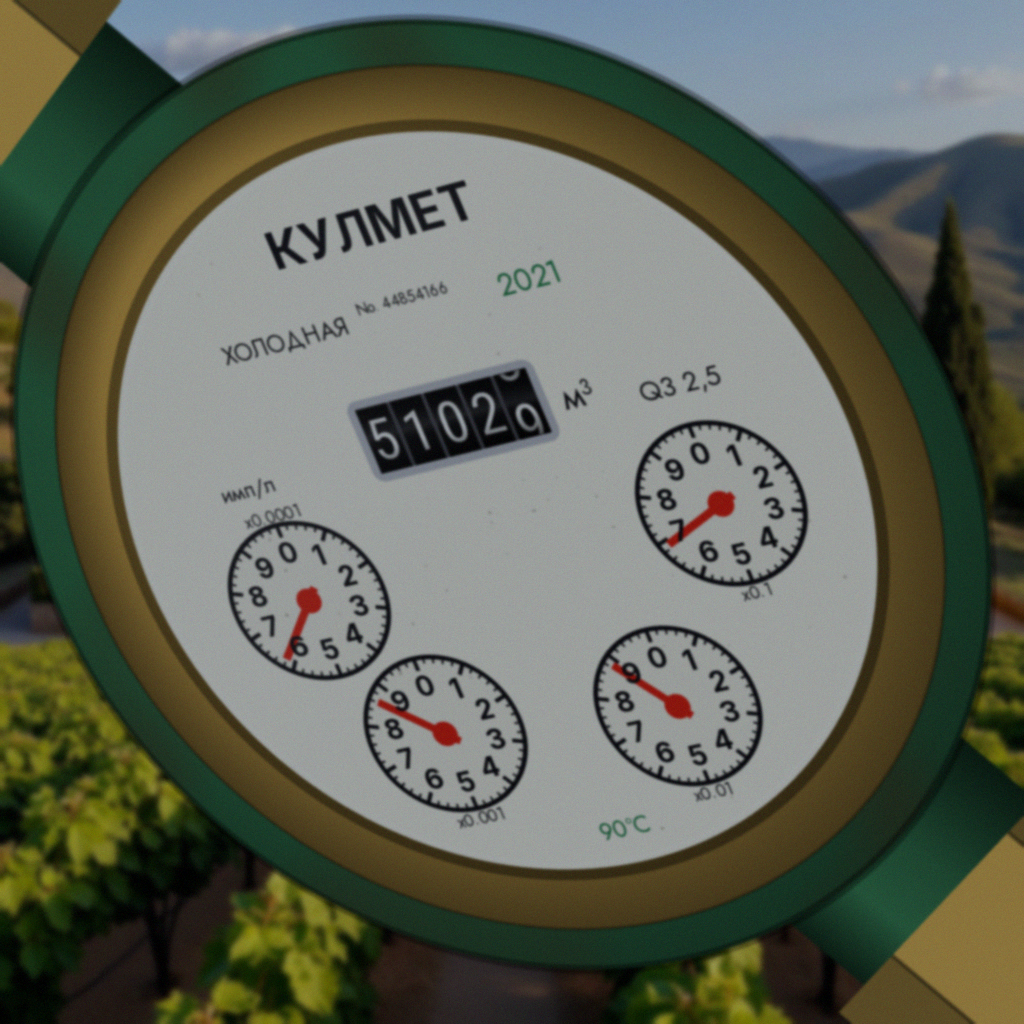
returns 51028.6886m³
